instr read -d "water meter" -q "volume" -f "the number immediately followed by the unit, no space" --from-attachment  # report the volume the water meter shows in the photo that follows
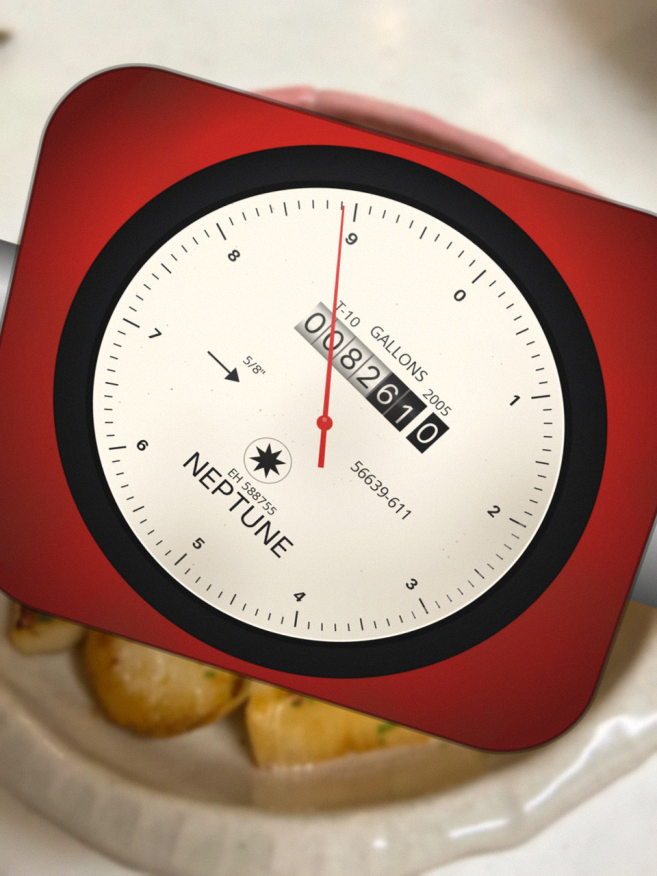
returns 82608.9gal
